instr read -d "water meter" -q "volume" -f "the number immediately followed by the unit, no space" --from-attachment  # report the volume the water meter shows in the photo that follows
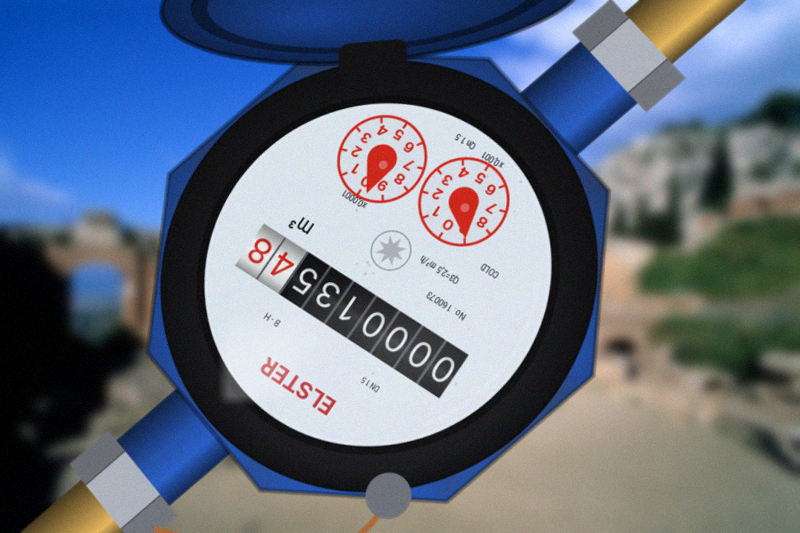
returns 135.4889m³
